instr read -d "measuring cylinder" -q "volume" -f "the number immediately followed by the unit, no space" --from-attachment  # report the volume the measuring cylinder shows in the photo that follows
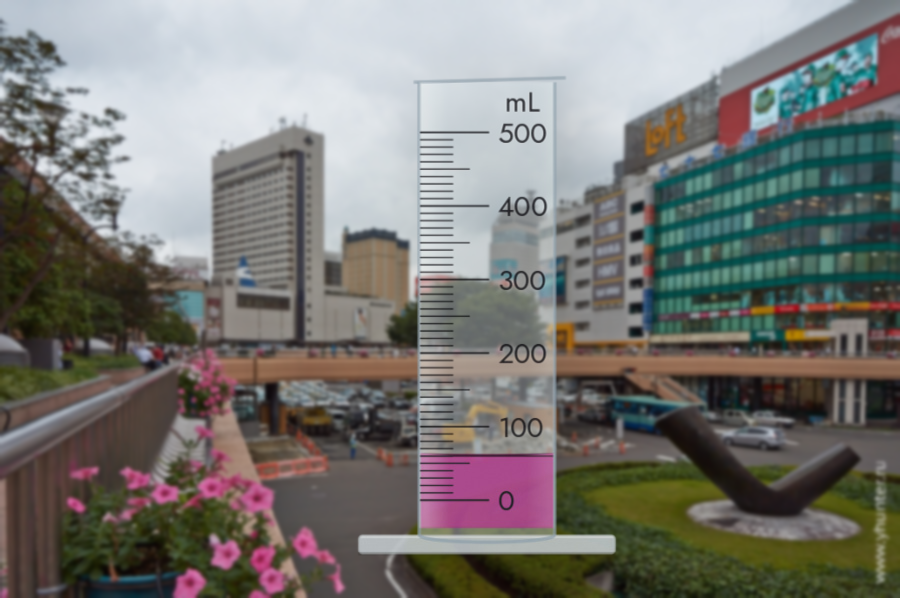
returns 60mL
